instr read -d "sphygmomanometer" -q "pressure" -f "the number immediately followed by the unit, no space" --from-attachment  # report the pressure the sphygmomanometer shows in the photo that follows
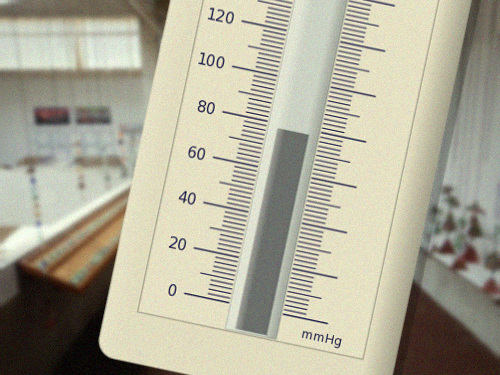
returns 78mmHg
